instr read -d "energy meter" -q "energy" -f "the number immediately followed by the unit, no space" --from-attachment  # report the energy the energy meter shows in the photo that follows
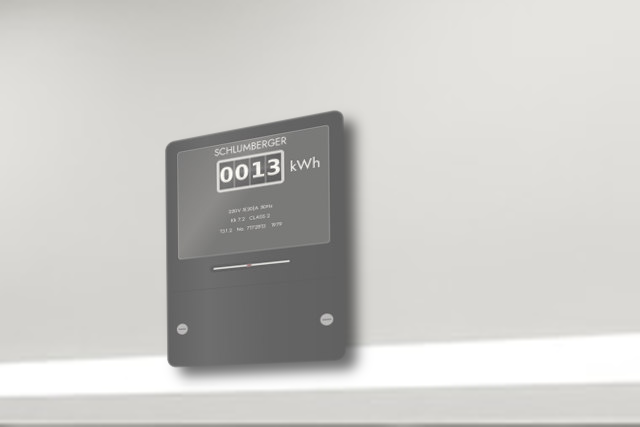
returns 13kWh
